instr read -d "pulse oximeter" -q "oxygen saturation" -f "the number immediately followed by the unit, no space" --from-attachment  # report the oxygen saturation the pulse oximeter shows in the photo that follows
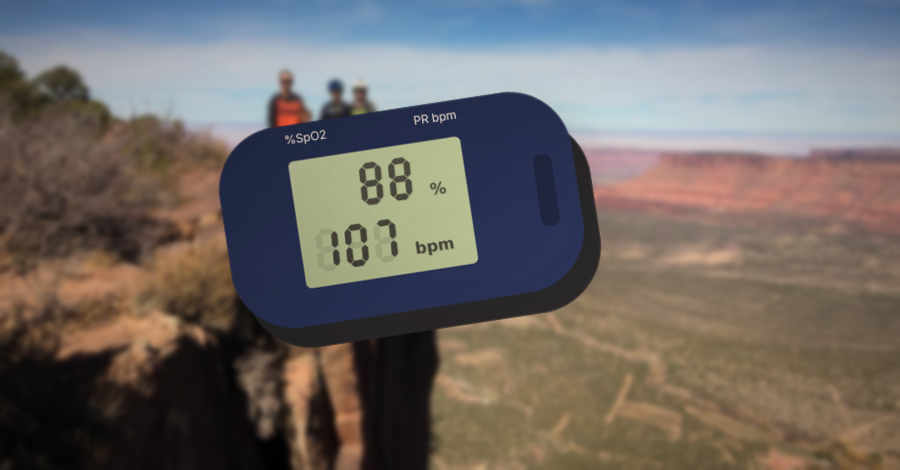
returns 88%
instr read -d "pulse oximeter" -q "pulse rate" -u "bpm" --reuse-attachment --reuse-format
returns 107bpm
